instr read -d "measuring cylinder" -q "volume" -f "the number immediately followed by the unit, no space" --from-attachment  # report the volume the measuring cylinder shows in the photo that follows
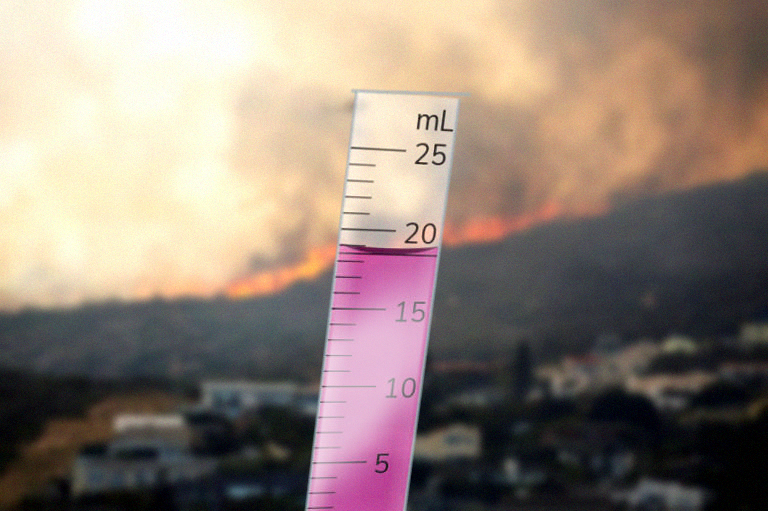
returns 18.5mL
